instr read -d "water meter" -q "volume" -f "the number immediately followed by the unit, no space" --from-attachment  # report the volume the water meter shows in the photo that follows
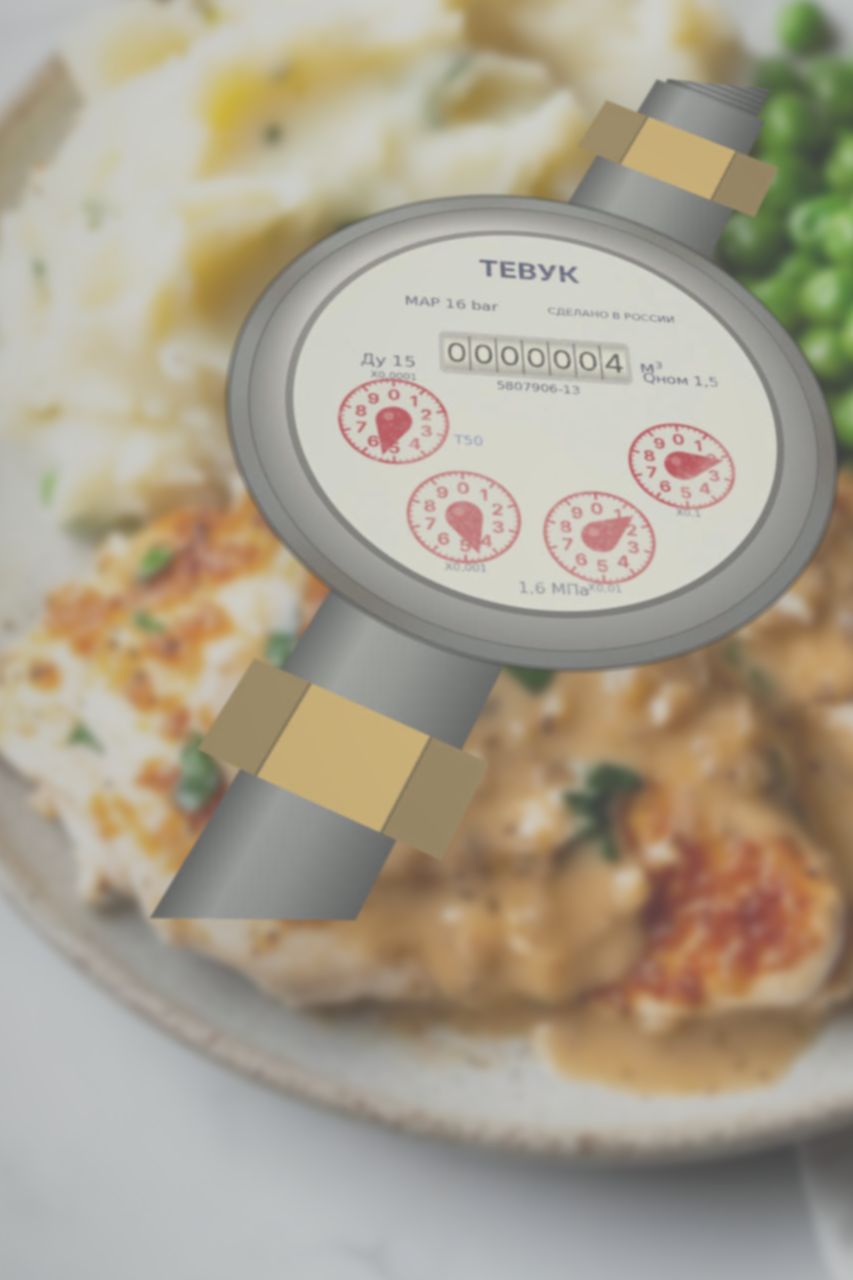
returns 4.2145m³
